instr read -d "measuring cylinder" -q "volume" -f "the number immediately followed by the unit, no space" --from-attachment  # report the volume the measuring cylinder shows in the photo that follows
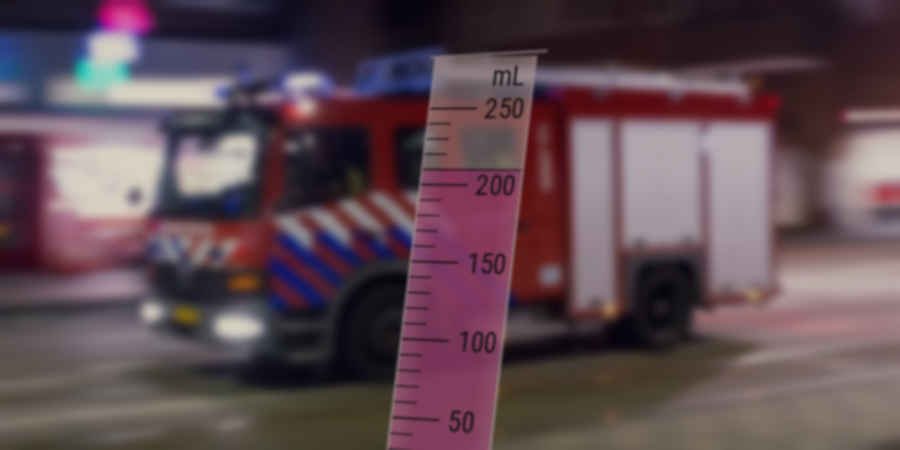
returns 210mL
